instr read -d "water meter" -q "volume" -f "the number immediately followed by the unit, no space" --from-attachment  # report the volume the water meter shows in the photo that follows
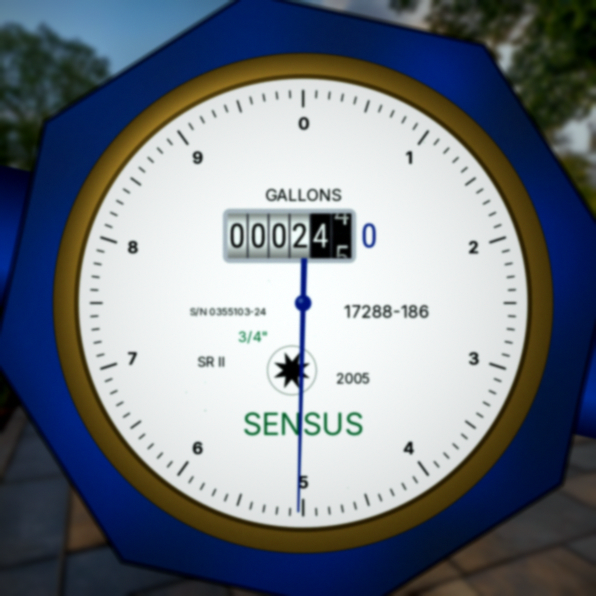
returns 2445.0gal
